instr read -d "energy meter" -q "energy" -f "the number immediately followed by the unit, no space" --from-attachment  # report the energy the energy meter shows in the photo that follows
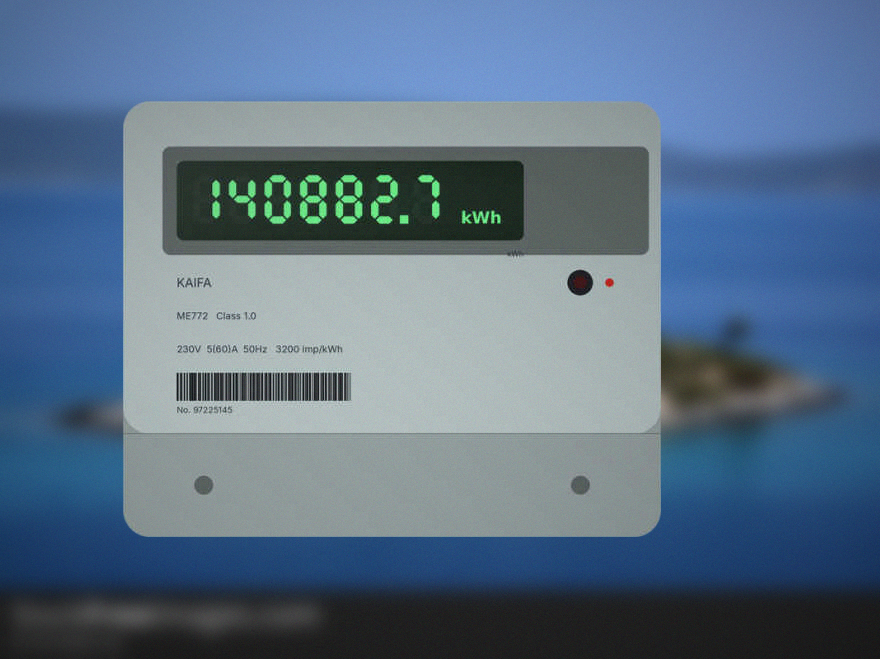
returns 140882.7kWh
